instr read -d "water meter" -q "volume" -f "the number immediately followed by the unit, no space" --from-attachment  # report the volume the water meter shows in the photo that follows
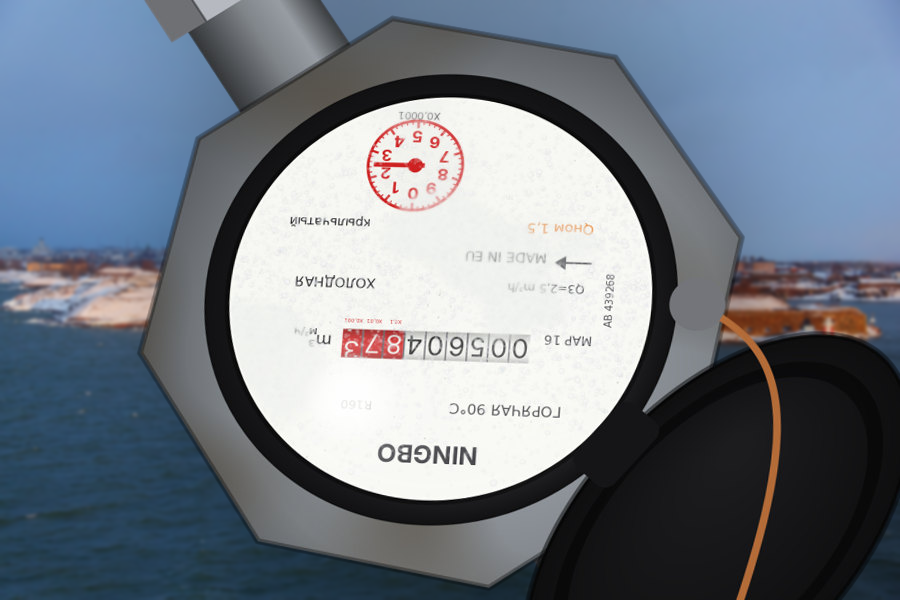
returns 5604.8732m³
